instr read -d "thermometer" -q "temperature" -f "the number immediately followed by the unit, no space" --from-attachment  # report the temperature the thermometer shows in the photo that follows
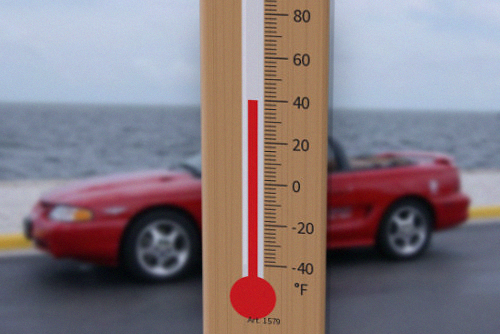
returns 40°F
